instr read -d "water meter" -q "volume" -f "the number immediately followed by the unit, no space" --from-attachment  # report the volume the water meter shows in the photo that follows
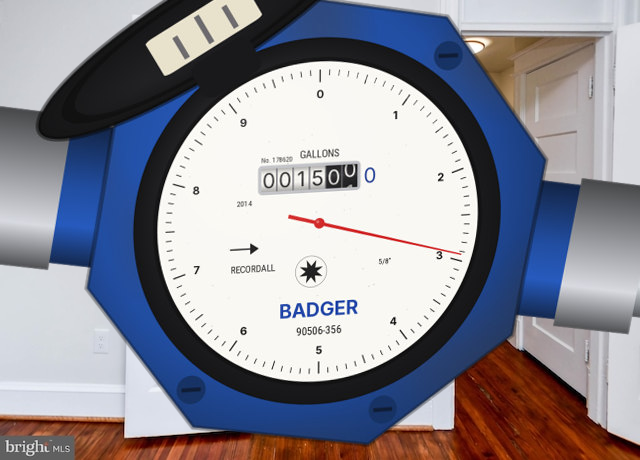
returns 15002.9gal
